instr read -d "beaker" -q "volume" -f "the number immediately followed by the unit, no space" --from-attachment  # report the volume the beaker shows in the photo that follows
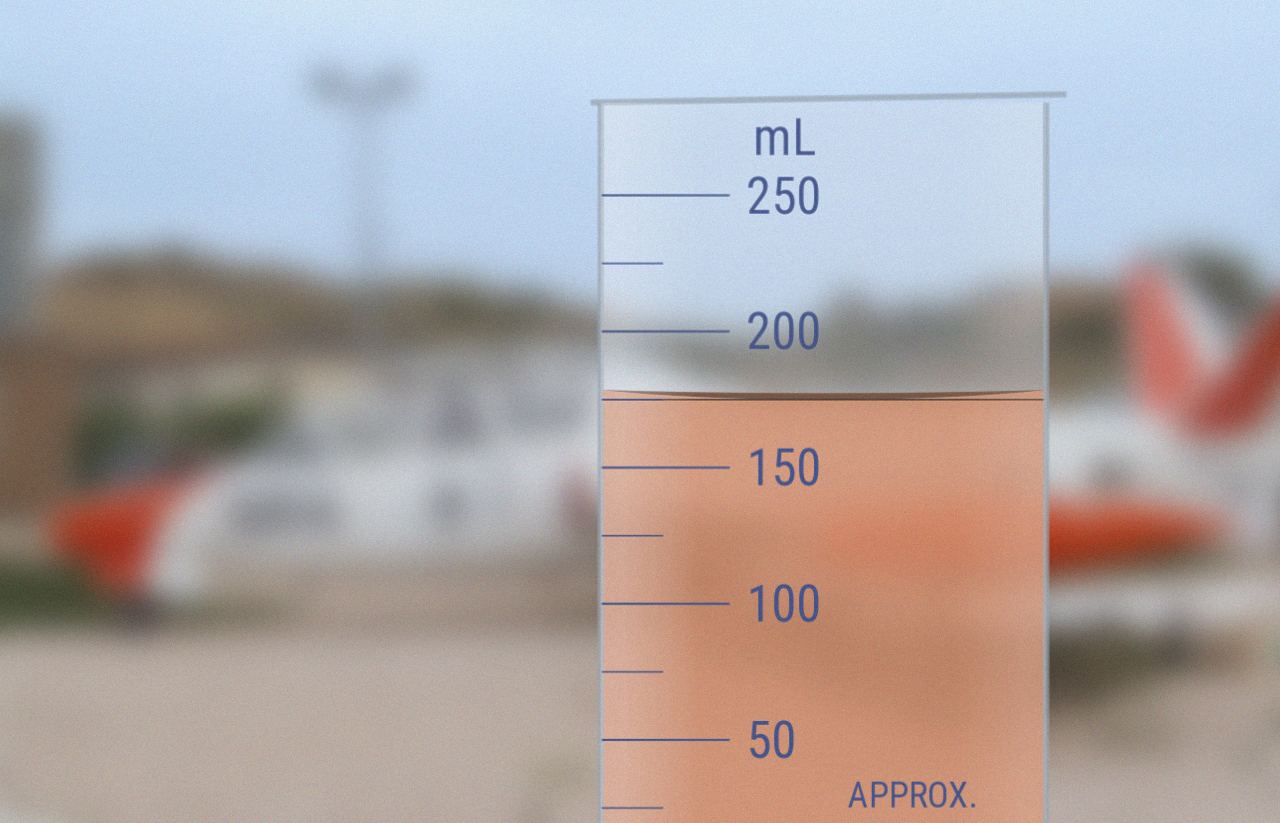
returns 175mL
